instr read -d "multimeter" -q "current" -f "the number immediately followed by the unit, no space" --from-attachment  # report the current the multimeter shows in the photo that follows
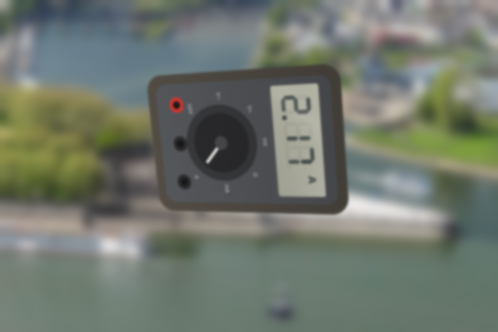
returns 2.17A
